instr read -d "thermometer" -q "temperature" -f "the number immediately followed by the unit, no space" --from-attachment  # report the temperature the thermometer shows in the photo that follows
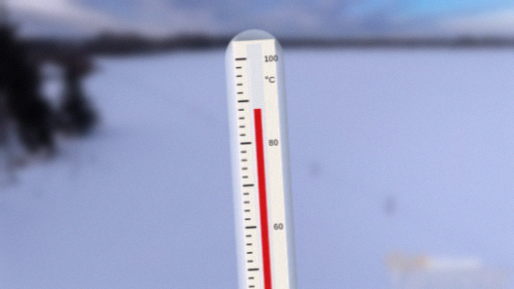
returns 88°C
